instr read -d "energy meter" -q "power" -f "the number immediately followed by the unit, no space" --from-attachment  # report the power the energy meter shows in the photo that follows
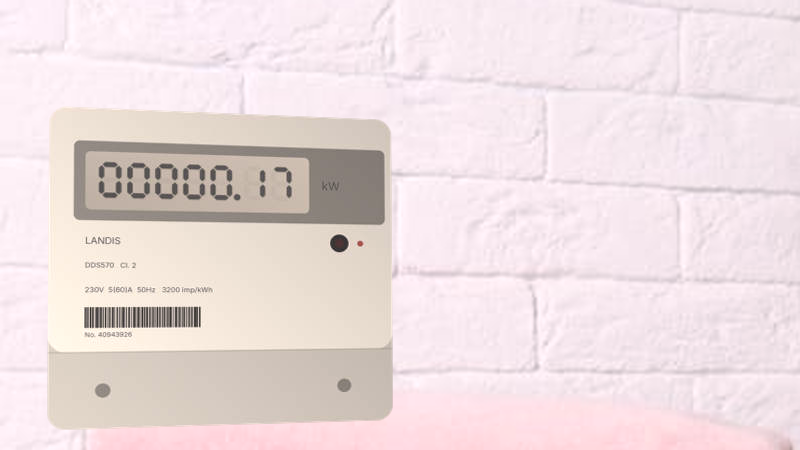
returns 0.17kW
